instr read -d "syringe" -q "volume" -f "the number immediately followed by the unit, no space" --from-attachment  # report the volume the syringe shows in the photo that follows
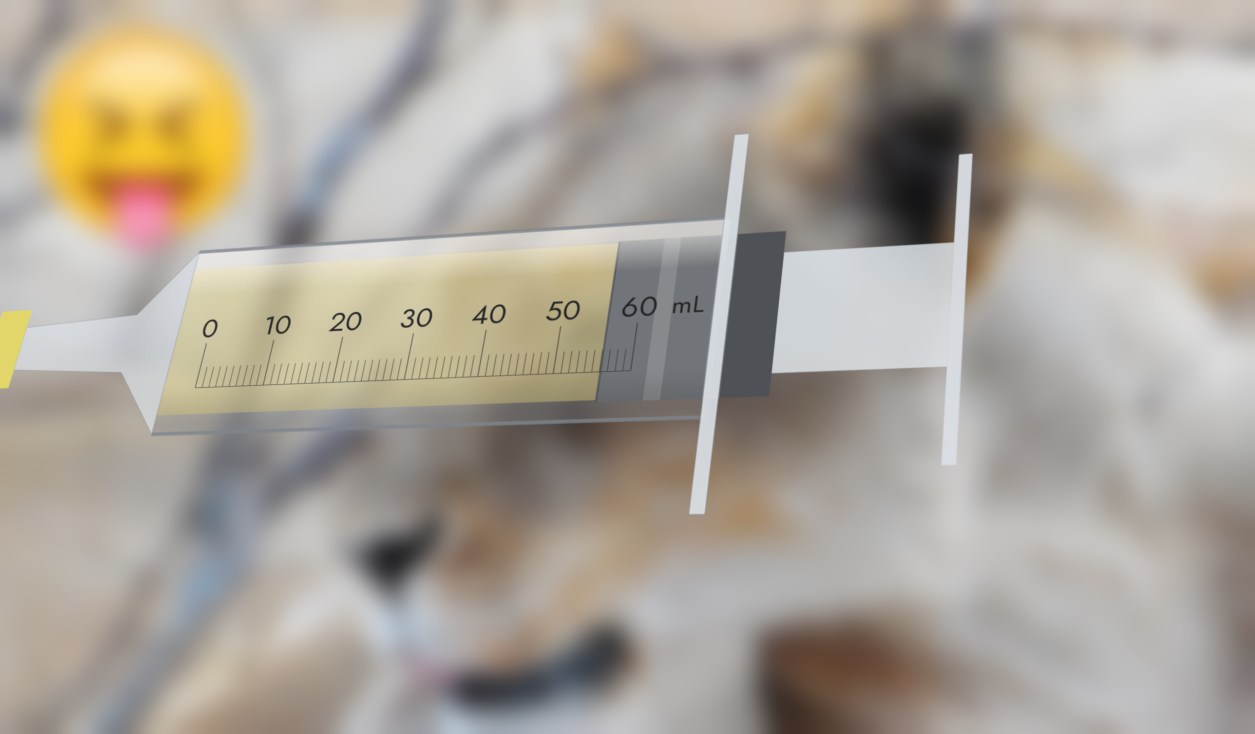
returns 56mL
